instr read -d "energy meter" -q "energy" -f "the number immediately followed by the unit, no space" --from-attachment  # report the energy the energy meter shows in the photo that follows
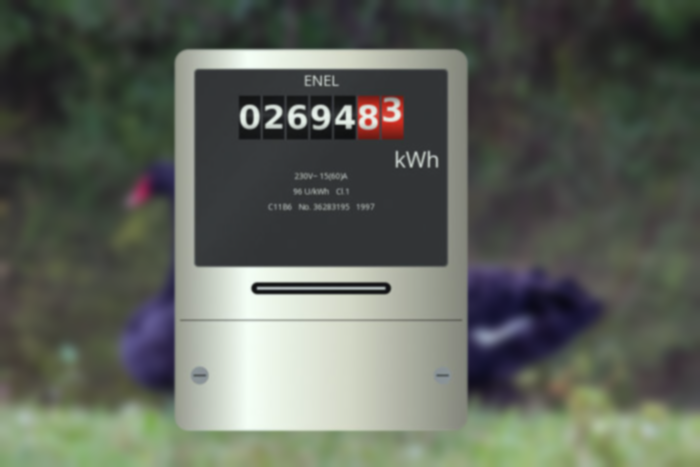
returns 2694.83kWh
